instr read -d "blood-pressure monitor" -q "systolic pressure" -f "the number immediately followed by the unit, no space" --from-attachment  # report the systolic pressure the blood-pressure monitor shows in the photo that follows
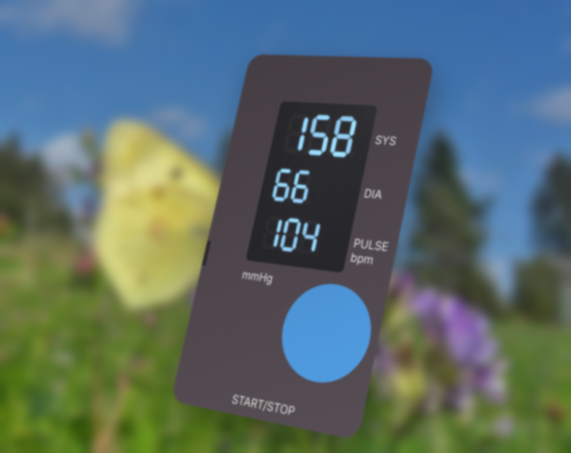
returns 158mmHg
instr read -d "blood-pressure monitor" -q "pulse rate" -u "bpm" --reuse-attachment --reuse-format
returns 104bpm
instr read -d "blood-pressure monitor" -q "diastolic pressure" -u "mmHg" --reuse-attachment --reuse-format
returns 66mmHg
